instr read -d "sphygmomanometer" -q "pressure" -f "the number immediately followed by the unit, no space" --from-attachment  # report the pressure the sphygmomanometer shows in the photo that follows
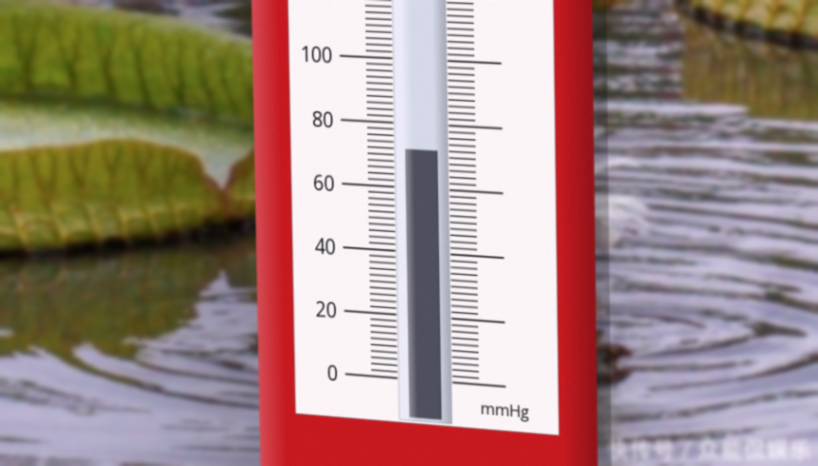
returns 72mmHg
